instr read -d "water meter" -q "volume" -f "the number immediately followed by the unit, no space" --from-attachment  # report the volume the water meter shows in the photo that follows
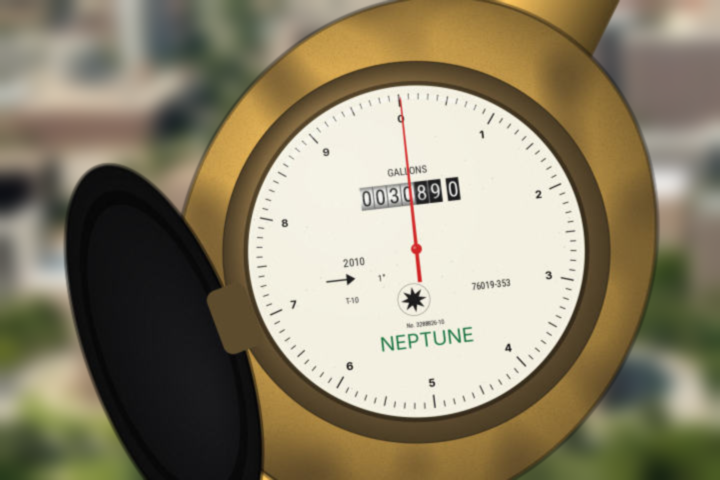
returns 30890.0gal
